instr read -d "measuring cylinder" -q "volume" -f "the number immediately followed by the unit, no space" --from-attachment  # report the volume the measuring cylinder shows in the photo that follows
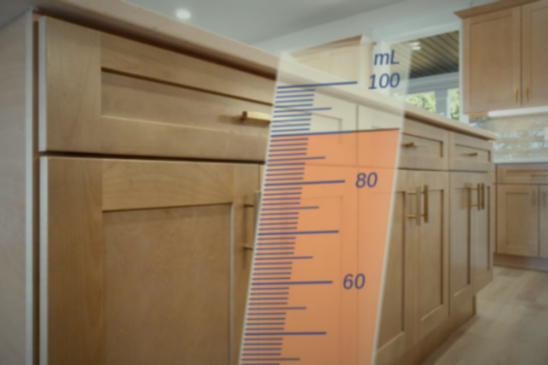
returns 90mL
